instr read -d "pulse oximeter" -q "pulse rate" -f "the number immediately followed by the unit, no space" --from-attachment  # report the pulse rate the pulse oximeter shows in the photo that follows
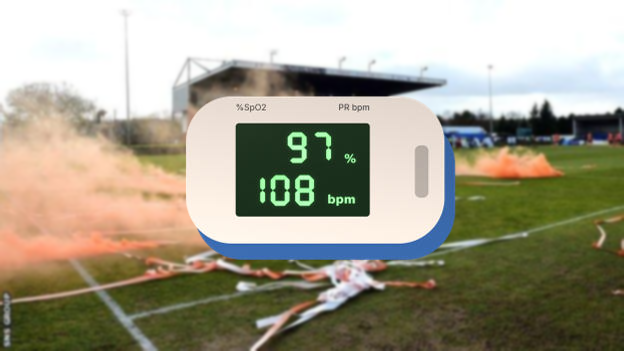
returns 108bpm
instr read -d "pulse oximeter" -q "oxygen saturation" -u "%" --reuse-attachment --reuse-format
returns 97%
